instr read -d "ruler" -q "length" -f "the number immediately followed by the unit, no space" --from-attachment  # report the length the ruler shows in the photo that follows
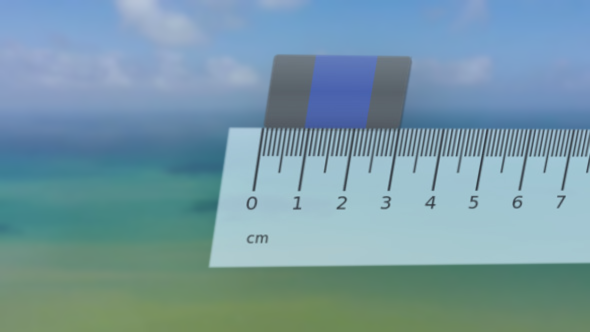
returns 3cm
